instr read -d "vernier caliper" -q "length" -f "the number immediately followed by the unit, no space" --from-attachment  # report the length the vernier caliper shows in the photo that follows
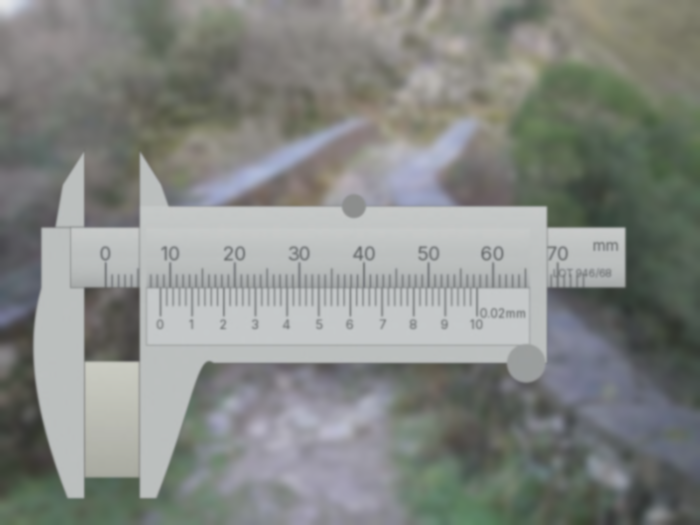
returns 8.5mm
